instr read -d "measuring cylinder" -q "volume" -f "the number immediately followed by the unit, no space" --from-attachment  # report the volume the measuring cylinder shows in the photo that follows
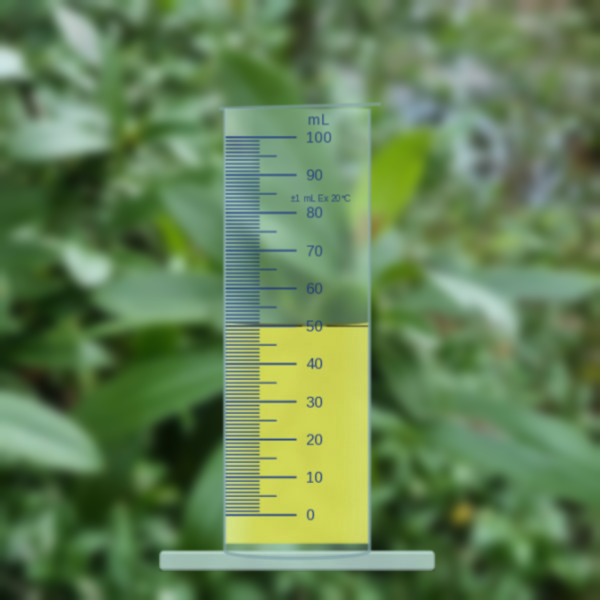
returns 50mL
